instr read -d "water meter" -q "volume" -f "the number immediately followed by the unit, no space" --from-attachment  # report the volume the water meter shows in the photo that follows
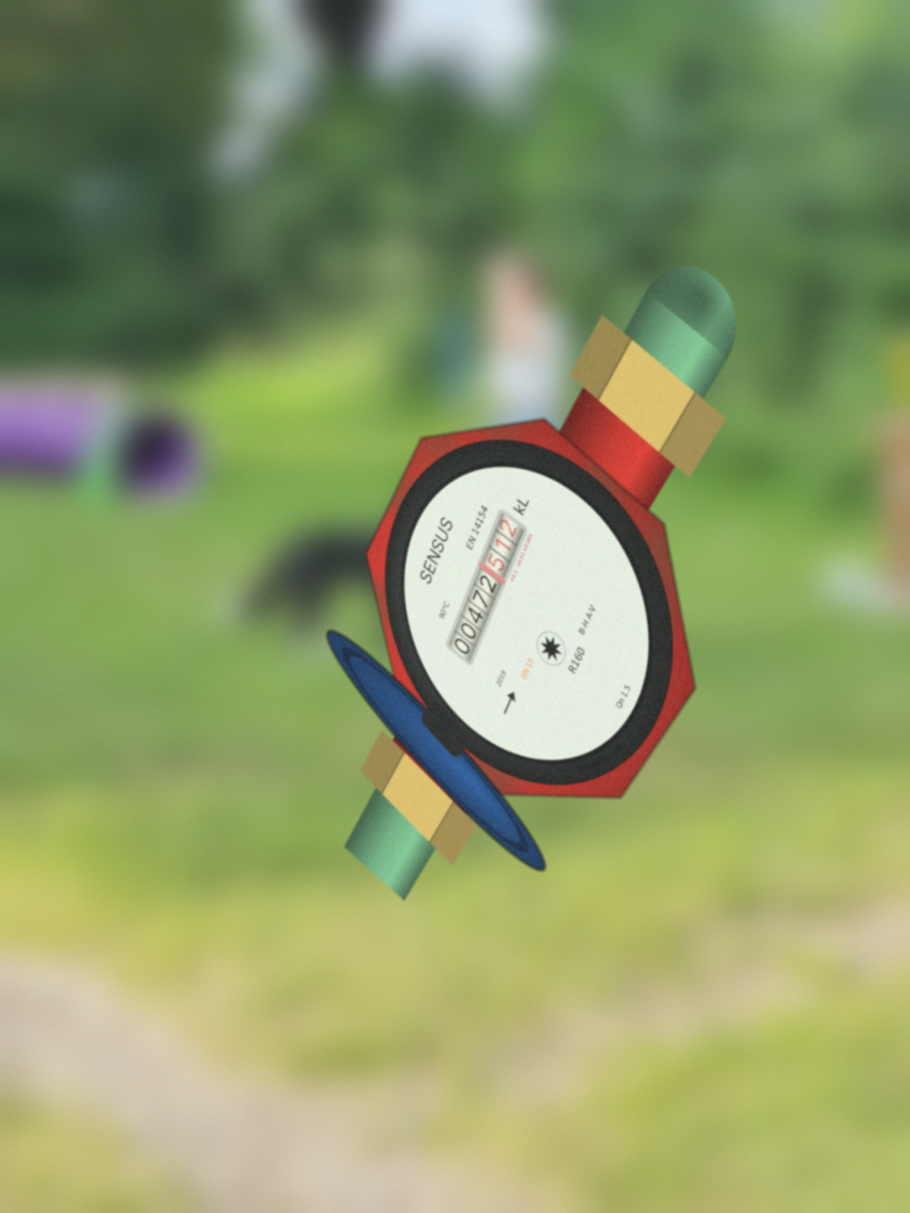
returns 472.512kL
